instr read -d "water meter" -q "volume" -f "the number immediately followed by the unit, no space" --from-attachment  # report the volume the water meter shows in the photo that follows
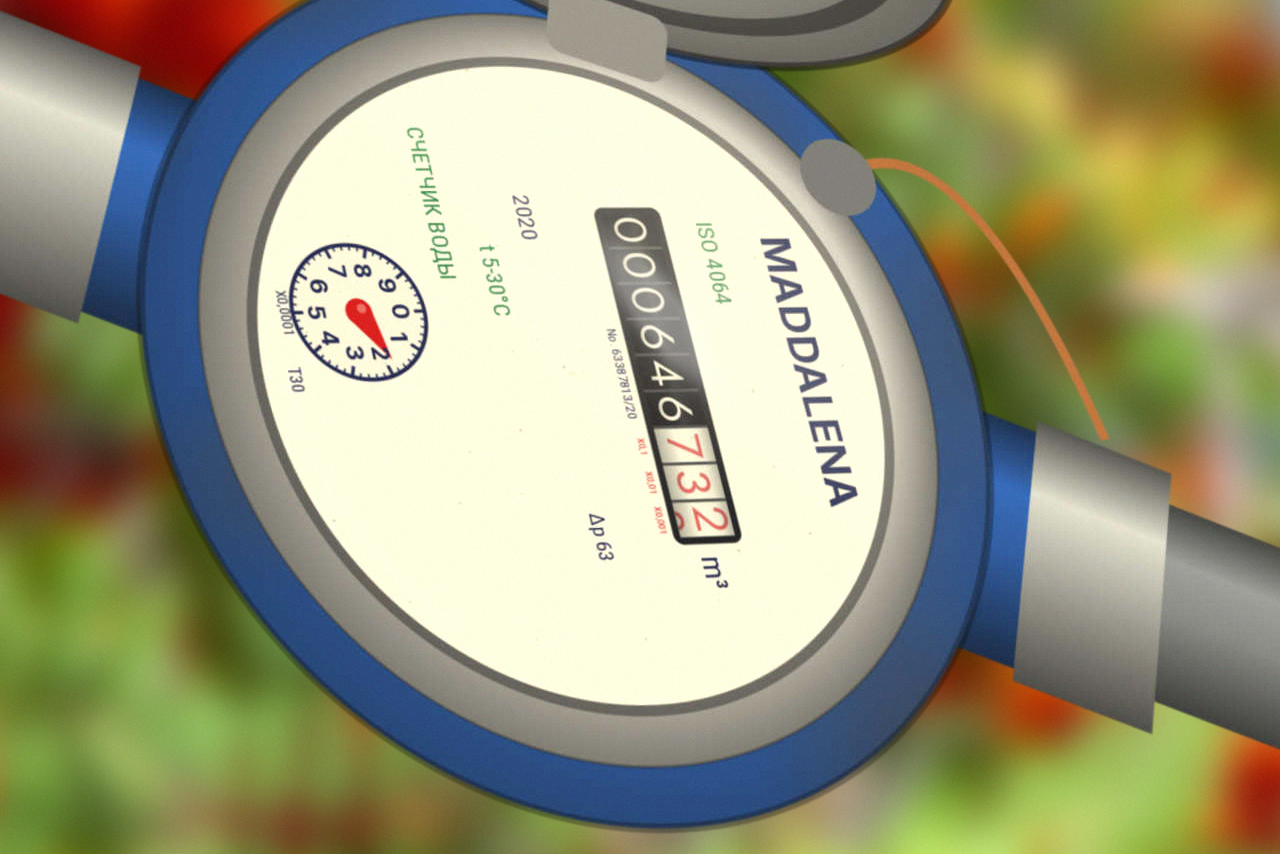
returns 646.7321m³
